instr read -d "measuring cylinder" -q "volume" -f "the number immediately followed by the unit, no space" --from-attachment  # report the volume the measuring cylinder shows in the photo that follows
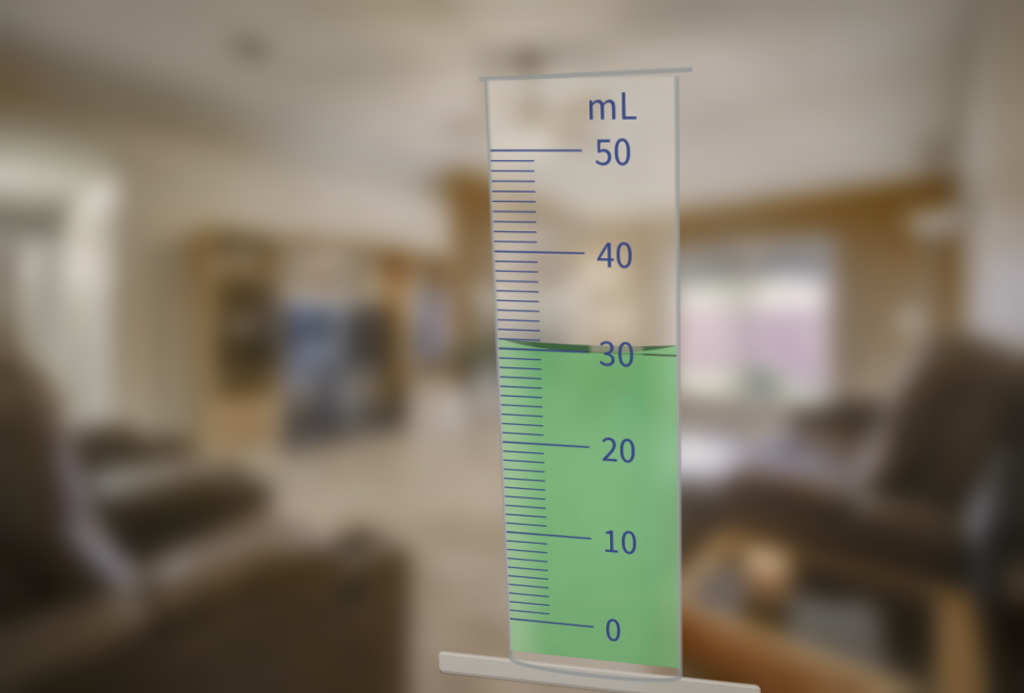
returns 30mL
